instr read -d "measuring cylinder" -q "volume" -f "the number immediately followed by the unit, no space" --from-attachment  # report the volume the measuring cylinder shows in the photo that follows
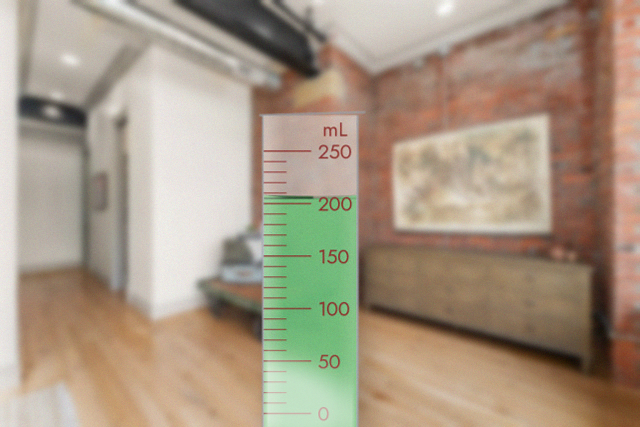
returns 205mL
